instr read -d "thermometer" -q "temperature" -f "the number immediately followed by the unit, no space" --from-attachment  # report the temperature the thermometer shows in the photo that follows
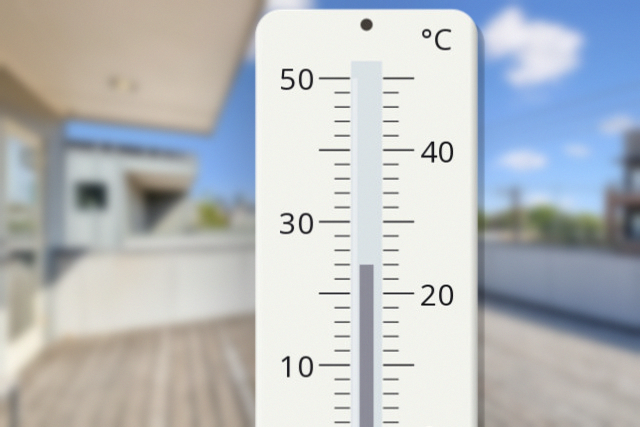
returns 24°C
